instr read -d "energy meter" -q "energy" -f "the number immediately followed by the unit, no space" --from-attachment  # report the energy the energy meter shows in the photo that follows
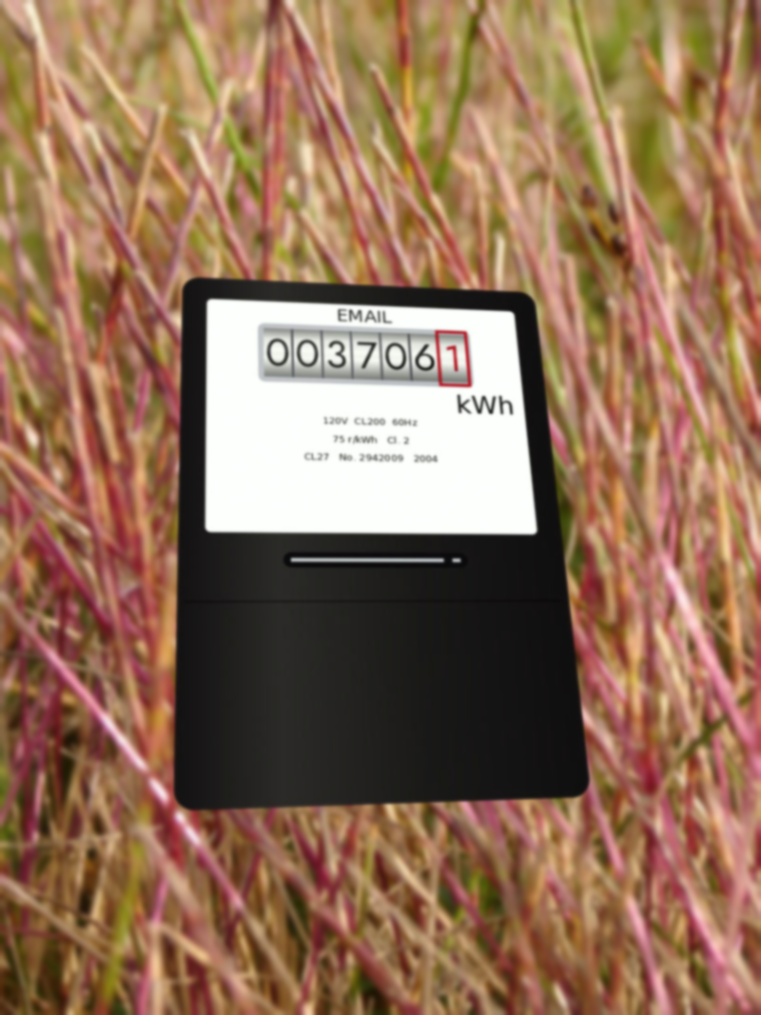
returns 3706.1kWh
